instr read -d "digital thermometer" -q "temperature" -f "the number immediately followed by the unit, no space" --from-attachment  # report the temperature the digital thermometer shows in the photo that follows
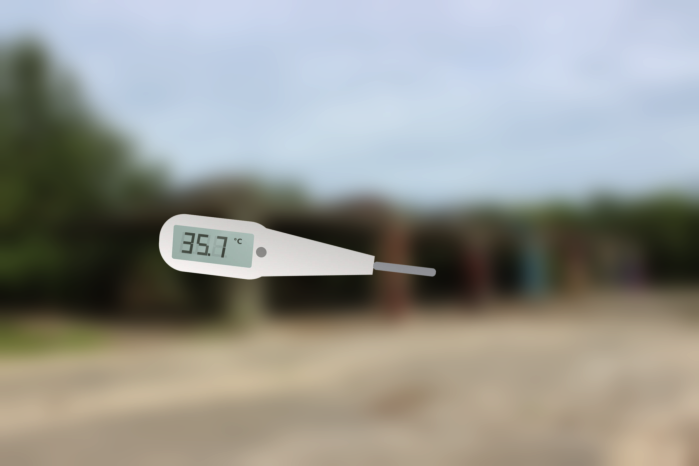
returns 35.7°C
